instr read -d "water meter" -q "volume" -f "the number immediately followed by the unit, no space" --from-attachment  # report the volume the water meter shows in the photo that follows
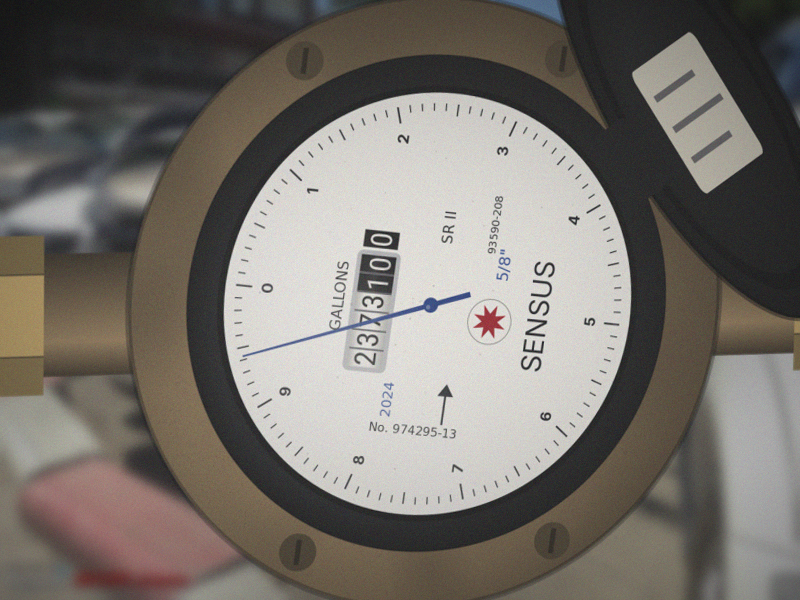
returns 2373099.4gal
